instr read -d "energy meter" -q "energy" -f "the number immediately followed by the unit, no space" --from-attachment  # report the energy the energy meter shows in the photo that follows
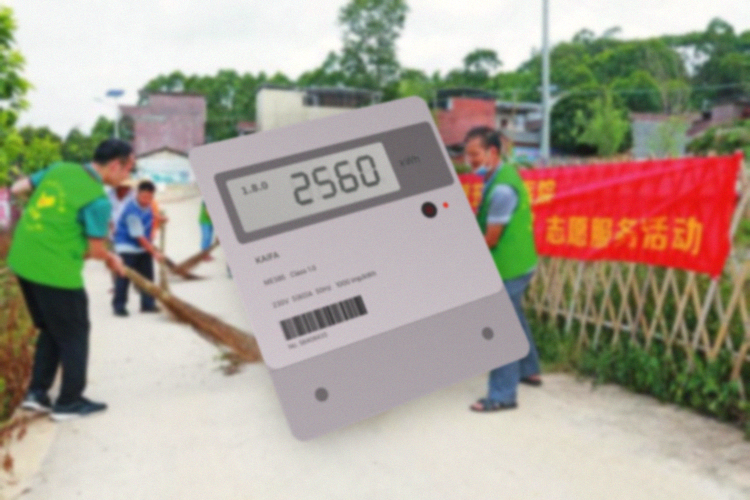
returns 2560kWh
